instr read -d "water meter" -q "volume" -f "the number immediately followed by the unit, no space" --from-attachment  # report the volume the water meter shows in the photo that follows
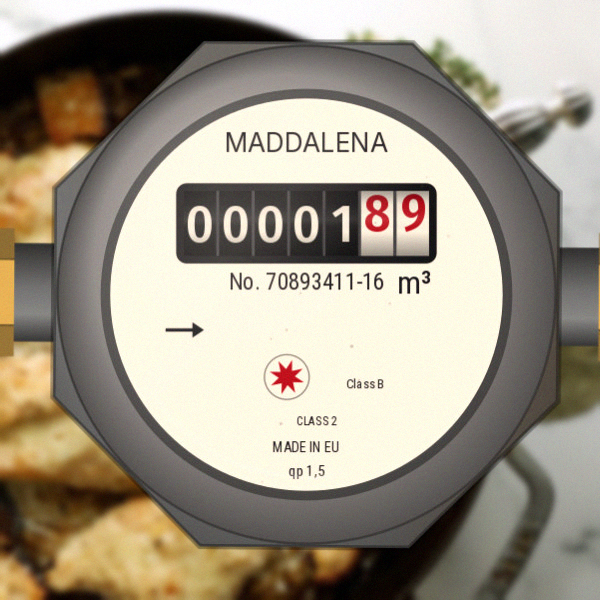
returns 1.89m³
